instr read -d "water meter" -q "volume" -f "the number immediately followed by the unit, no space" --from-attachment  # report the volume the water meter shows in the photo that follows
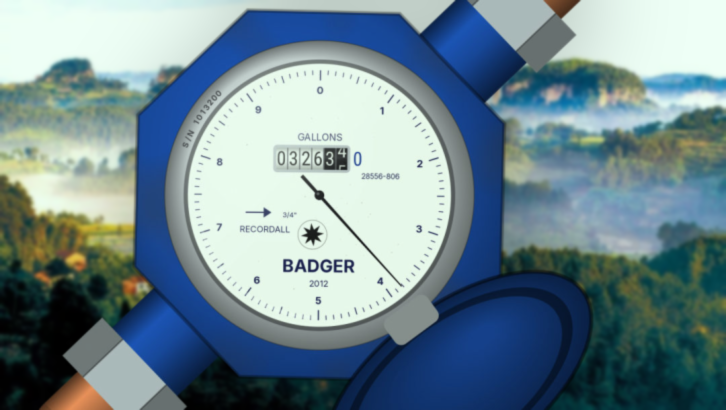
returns 326343.8gal
